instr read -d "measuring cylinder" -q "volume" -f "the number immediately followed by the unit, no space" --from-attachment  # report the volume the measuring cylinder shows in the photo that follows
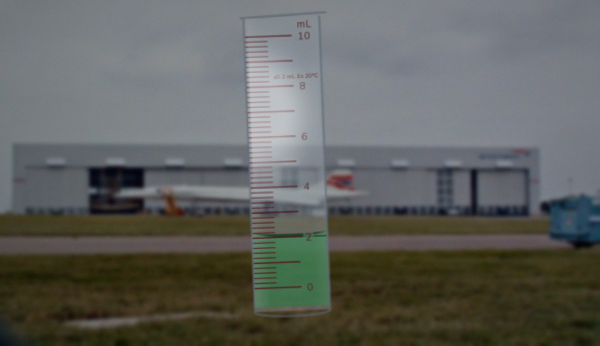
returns 2mL
